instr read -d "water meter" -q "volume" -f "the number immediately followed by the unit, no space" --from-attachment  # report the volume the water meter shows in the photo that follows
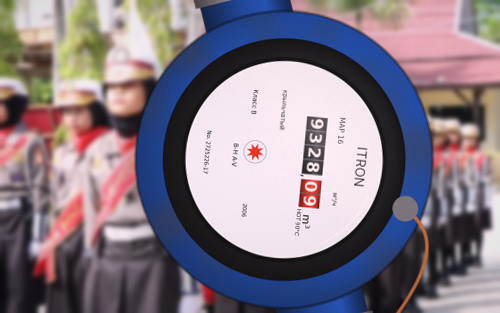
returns 9328.09m³
